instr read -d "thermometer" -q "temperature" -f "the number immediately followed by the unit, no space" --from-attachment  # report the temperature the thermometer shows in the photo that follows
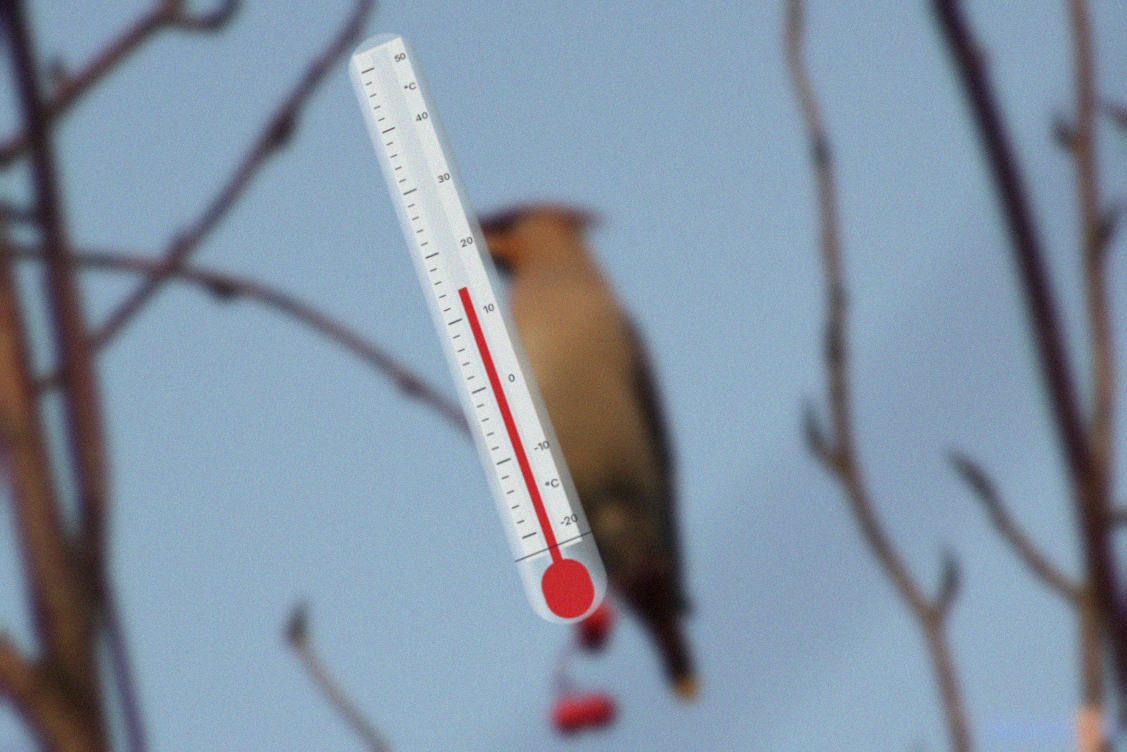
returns 14°C
